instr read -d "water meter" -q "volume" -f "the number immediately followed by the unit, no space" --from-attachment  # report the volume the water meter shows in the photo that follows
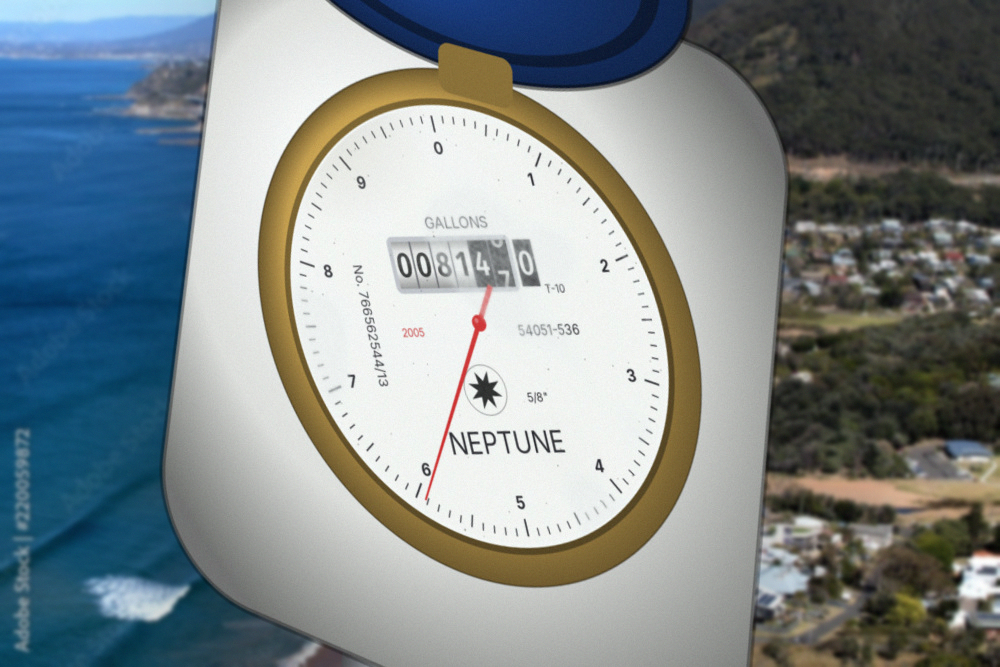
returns 81465.9gal
